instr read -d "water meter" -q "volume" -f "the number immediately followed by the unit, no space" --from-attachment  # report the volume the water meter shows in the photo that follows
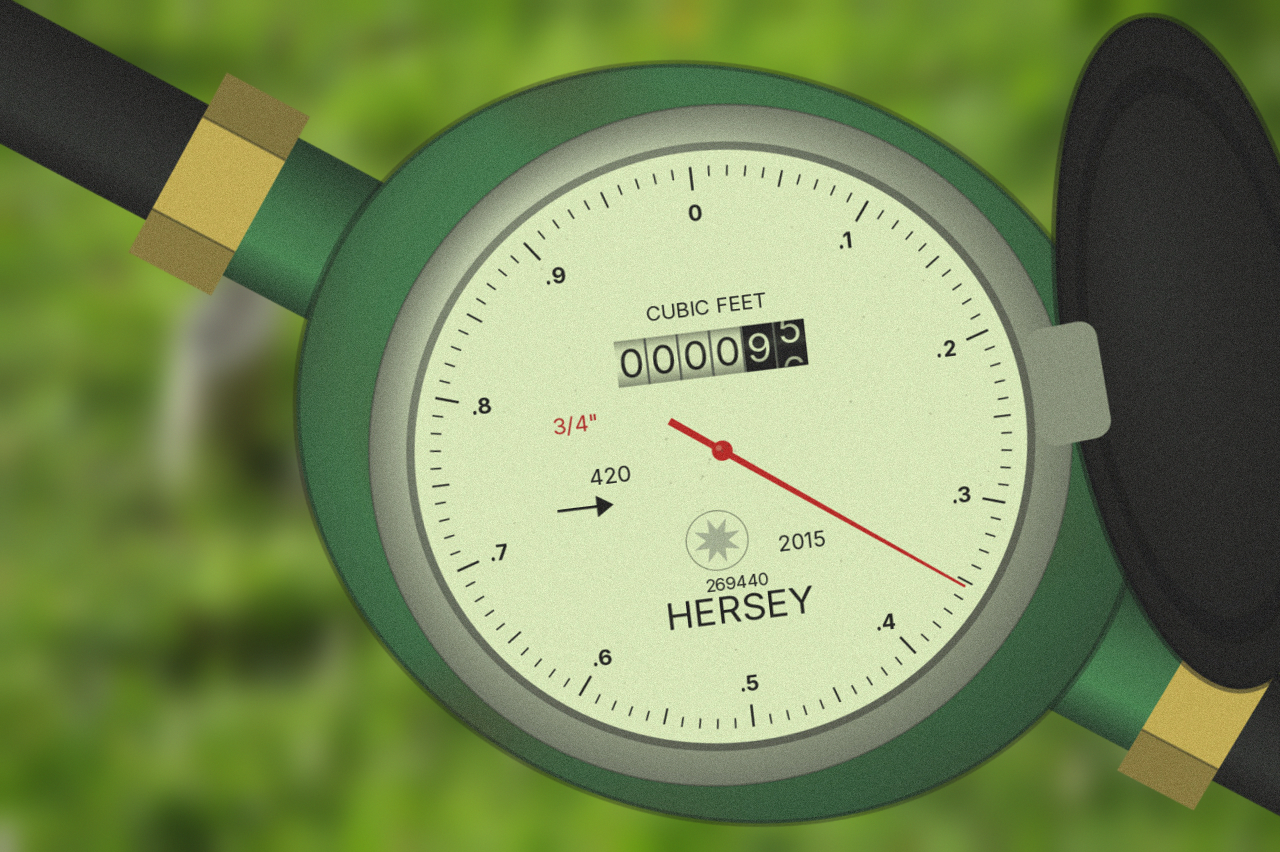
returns 95.35ft³
